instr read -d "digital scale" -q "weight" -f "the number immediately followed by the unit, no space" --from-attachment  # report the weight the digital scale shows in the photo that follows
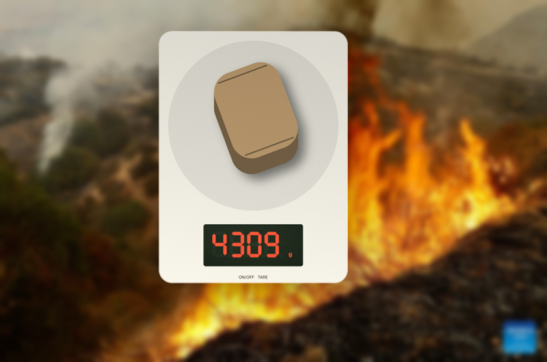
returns 4309g
